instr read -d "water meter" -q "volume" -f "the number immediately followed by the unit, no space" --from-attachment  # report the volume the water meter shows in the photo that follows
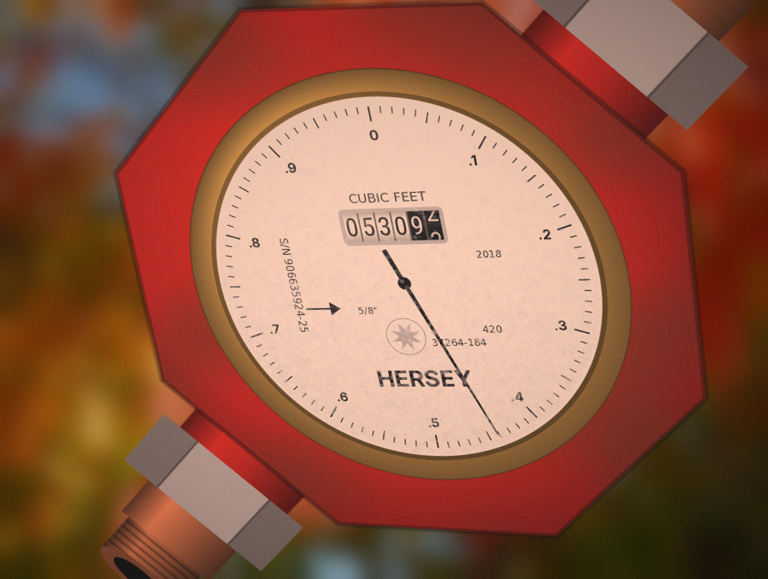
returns 53092.44ft³
